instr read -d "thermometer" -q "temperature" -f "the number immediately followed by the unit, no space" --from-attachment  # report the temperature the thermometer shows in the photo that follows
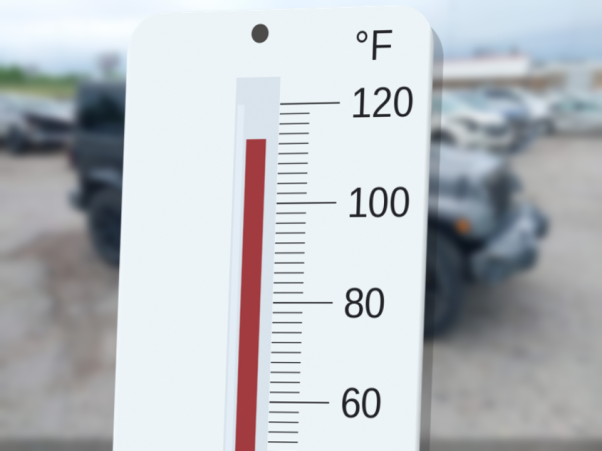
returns 113°F
